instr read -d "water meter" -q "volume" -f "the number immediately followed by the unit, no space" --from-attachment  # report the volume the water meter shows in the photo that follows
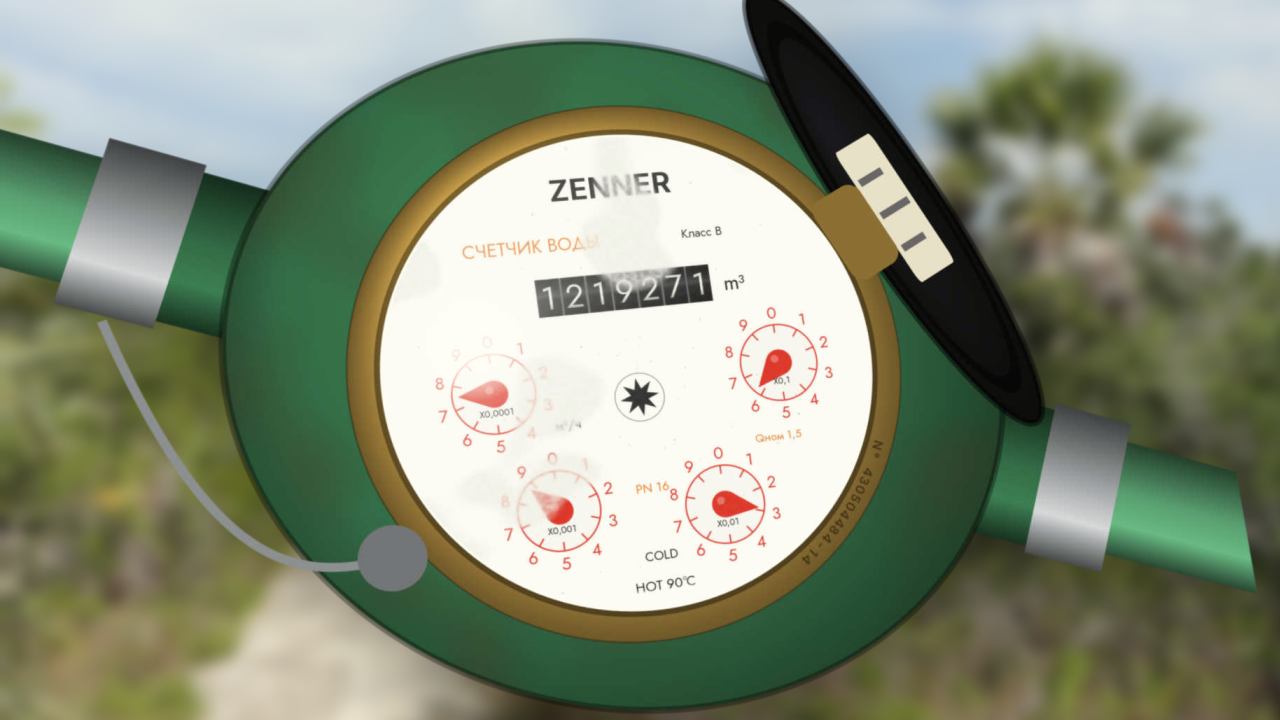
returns 1219271.6287m³
